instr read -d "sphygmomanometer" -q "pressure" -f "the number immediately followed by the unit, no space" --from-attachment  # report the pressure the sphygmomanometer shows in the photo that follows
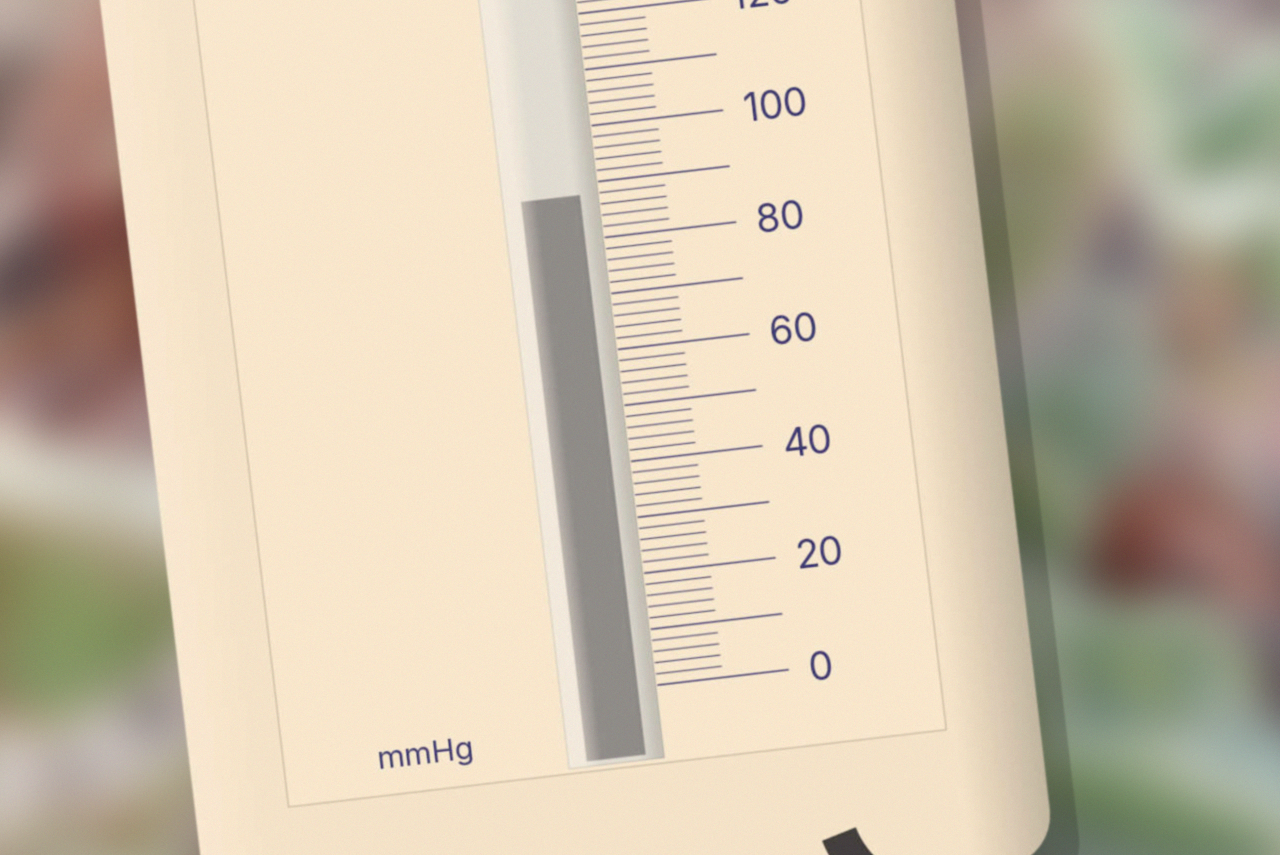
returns 88mmHg
